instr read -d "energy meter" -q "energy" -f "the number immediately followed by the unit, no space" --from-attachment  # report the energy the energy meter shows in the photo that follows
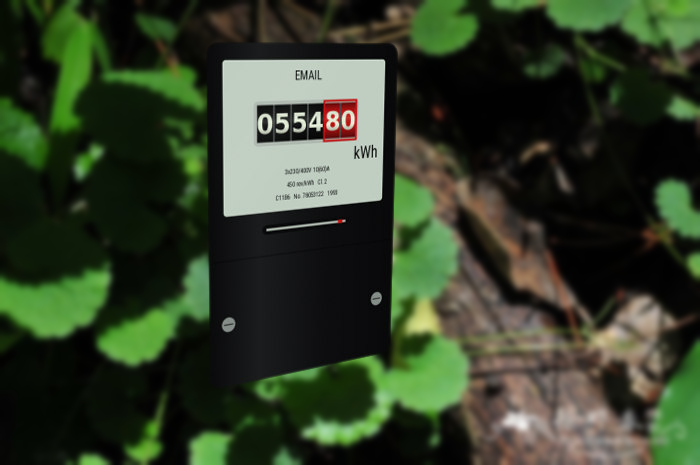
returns 554.80kWh
